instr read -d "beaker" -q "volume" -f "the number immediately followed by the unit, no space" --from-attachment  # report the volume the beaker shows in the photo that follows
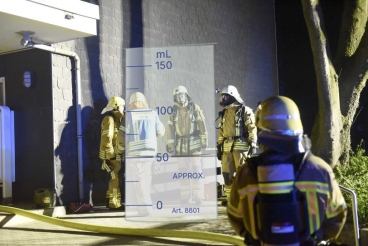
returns 50mL
